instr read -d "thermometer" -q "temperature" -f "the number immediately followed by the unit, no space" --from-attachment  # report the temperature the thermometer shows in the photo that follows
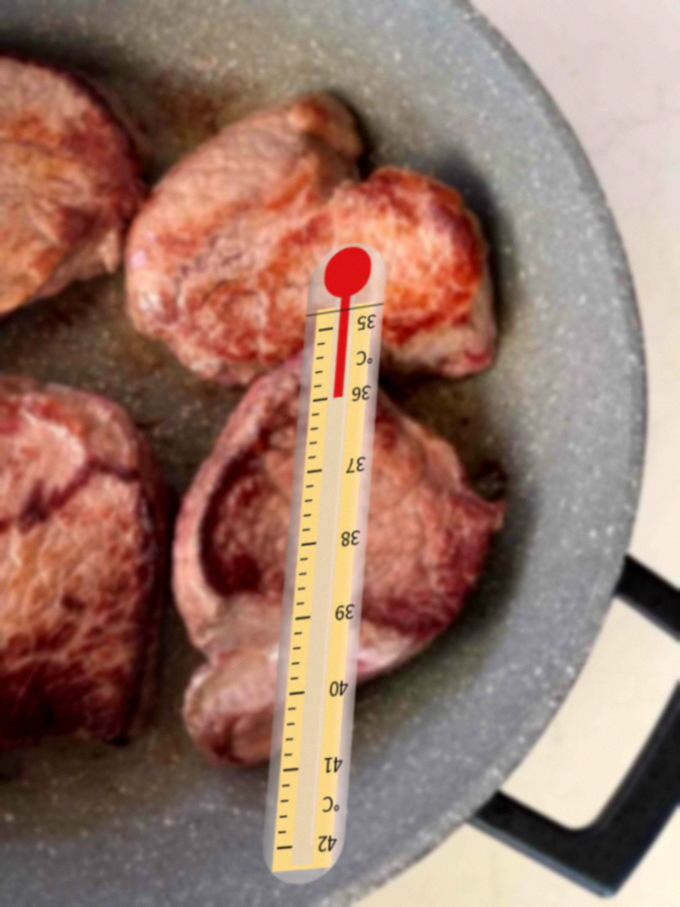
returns 36°C
